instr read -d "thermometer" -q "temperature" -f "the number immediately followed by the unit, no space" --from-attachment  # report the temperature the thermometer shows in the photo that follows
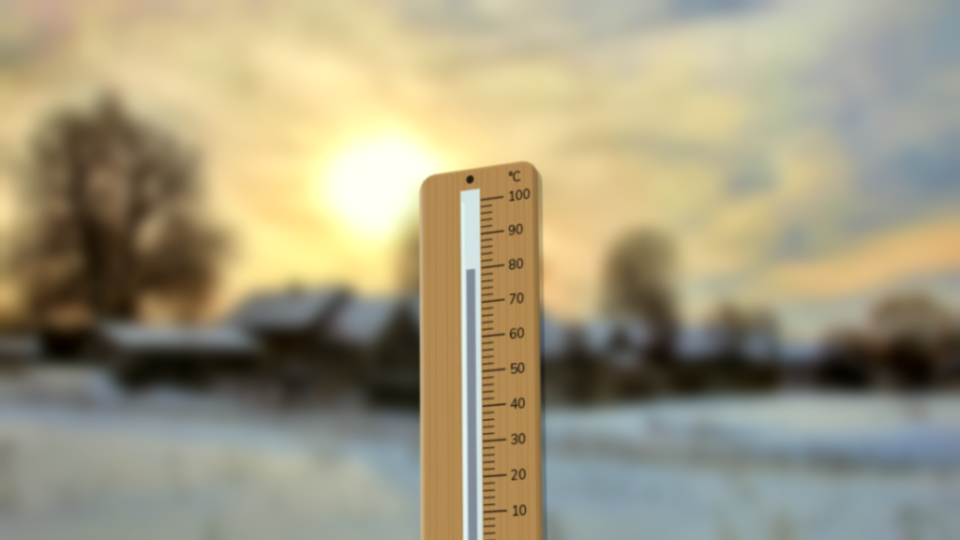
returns 80°C
